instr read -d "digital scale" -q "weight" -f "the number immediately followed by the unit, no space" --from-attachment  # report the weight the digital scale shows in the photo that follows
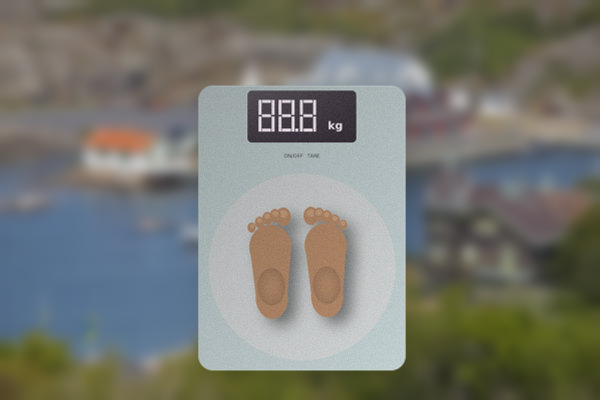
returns 88.8kg
